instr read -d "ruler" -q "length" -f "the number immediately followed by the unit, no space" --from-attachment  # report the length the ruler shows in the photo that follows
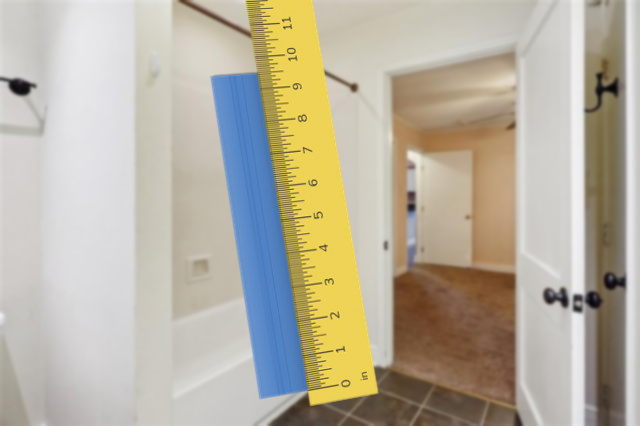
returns 9.5in
